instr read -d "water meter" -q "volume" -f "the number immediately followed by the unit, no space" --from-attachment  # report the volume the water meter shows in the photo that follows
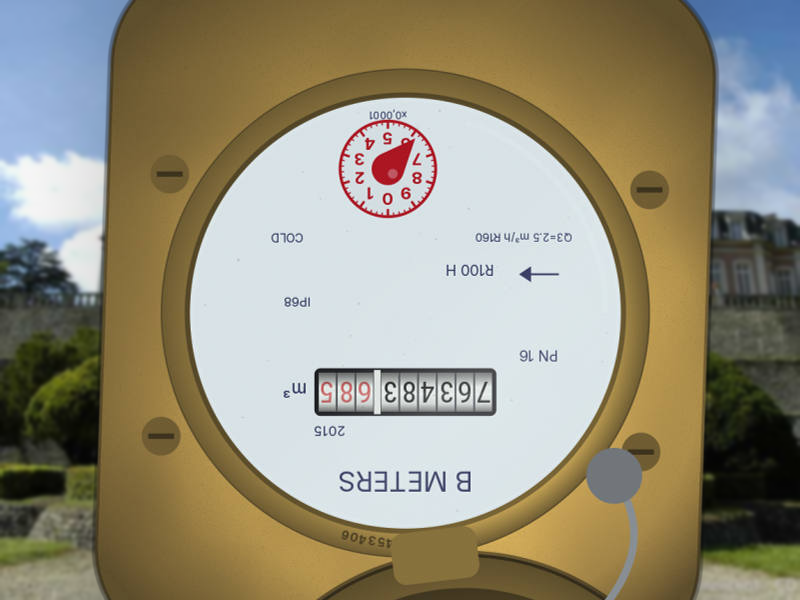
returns 763483.6856m³
